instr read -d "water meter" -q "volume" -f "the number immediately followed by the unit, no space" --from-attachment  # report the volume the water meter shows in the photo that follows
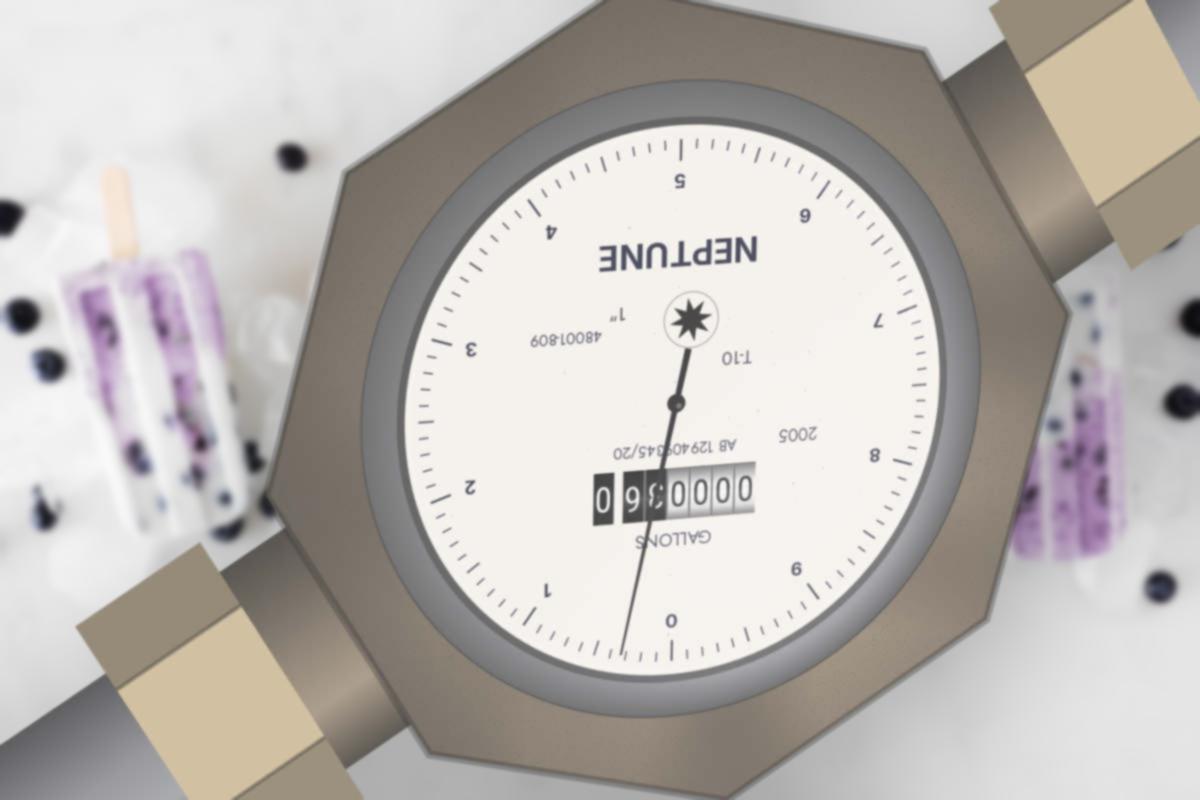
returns 360.3gal
